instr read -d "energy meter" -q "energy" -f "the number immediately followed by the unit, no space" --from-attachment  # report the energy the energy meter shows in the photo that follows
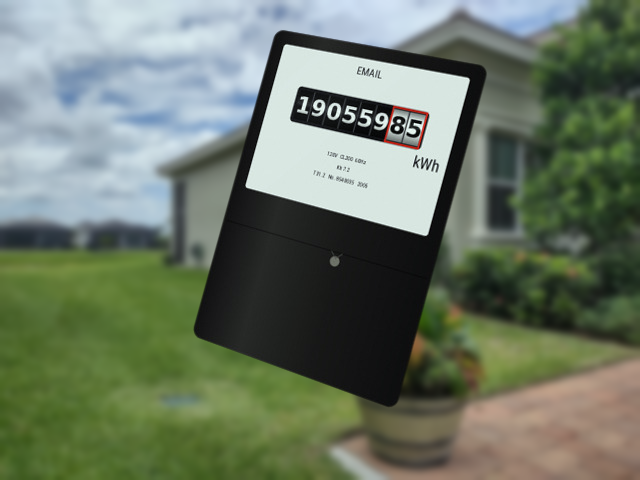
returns 190559.85kWh
